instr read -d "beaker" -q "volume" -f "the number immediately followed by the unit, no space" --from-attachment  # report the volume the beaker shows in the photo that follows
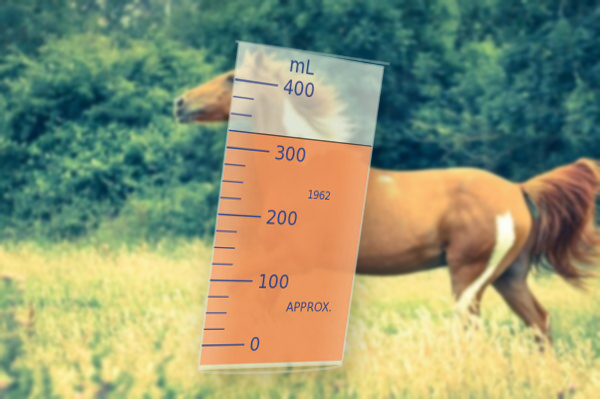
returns 325mL
